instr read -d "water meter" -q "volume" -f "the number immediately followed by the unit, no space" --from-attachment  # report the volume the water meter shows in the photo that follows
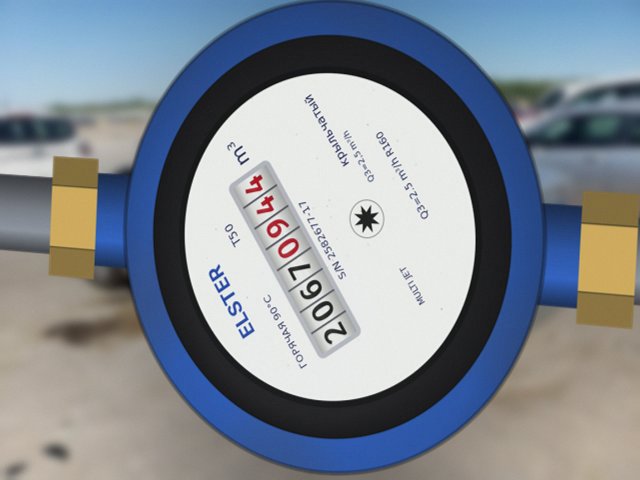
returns 2067.0944m³
